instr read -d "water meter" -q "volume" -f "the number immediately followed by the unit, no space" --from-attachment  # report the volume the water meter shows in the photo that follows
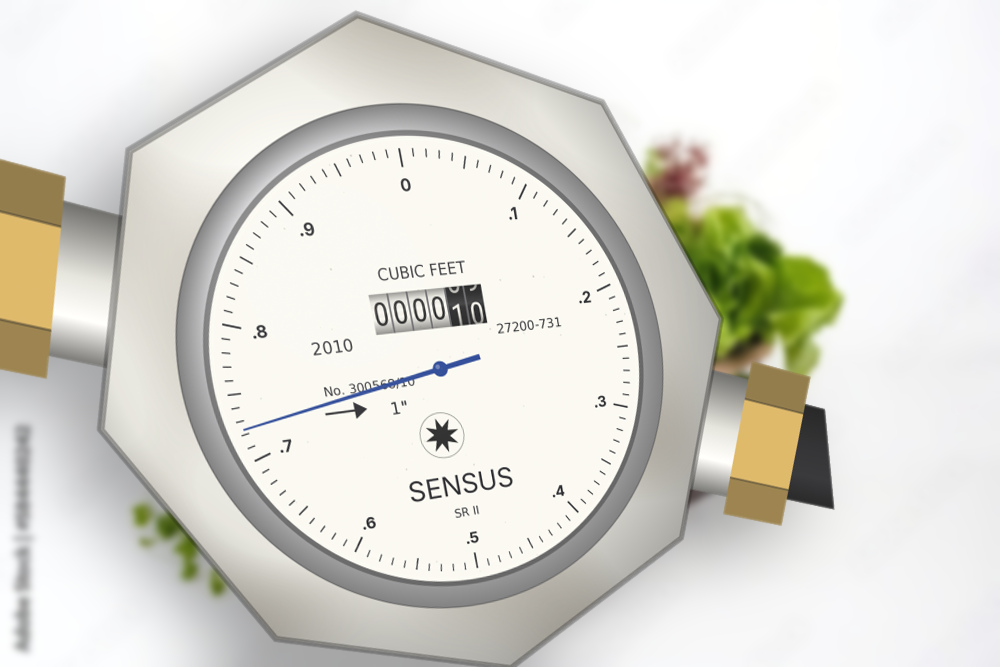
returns 9.72ft³
